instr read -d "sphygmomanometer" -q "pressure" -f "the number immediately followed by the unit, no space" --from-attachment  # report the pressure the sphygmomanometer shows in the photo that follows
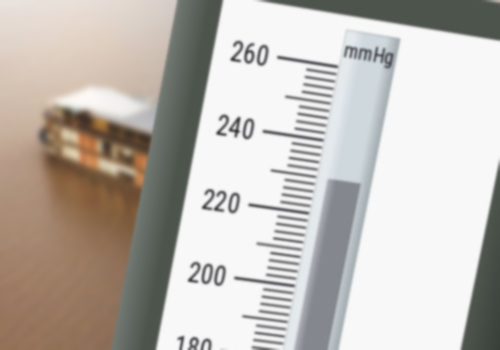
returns 230mmHg
